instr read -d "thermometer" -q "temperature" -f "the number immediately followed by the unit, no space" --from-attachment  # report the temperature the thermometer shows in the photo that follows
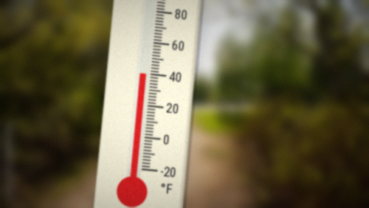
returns 40°F
